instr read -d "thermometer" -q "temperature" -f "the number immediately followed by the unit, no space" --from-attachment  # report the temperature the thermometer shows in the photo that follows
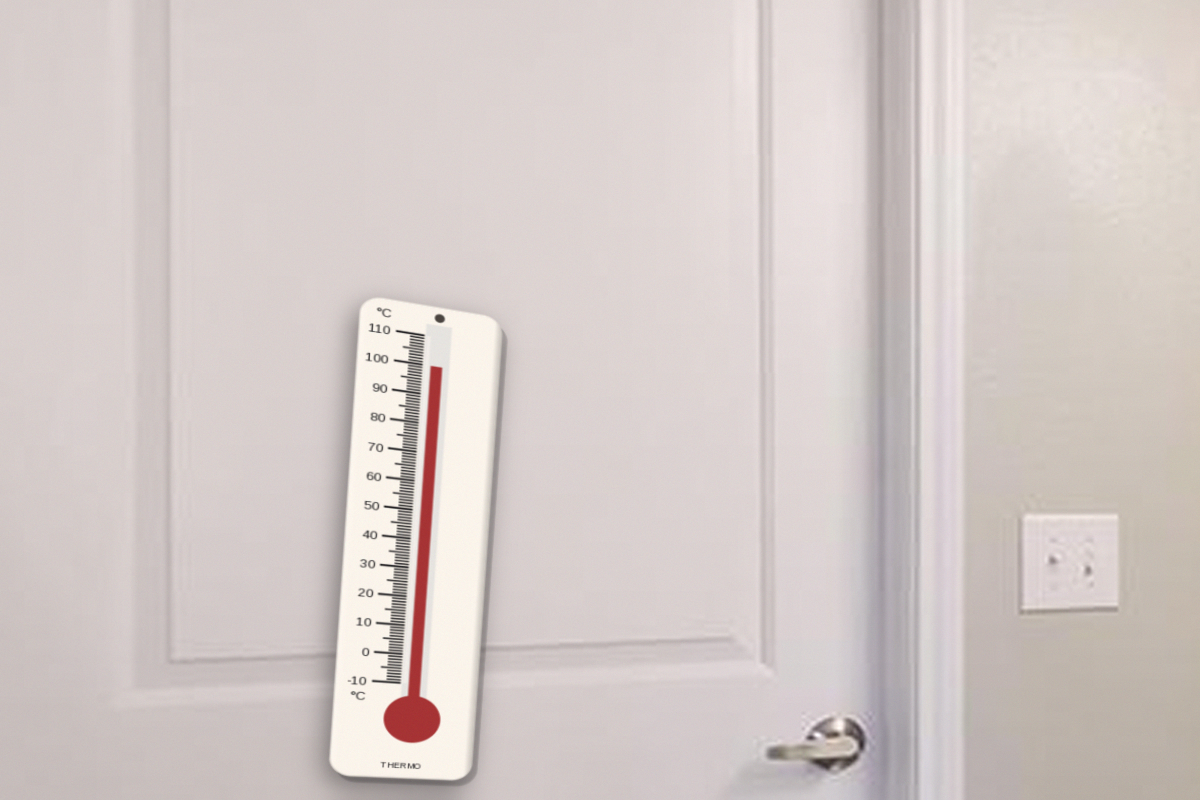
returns 100°C
